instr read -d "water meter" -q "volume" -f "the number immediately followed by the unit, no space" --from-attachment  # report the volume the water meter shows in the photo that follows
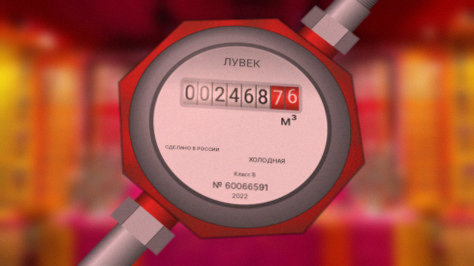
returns 2468.76m³
